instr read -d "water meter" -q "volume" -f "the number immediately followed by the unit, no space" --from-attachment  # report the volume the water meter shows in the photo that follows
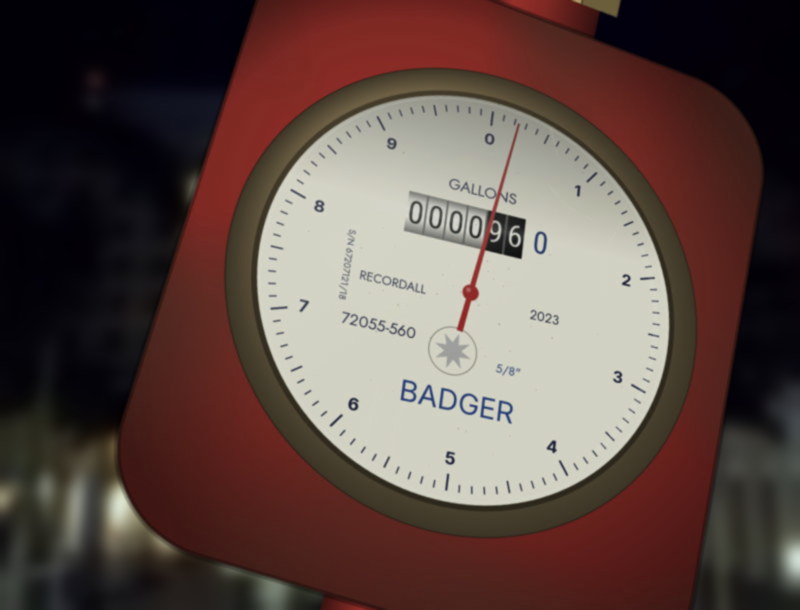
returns 960.2gal
